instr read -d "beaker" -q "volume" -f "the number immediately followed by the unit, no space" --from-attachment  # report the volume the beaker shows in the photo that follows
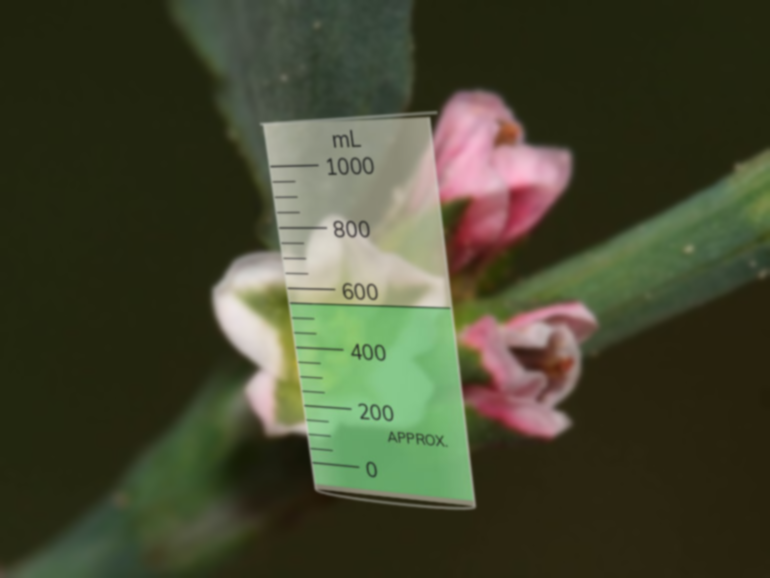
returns 550mL
